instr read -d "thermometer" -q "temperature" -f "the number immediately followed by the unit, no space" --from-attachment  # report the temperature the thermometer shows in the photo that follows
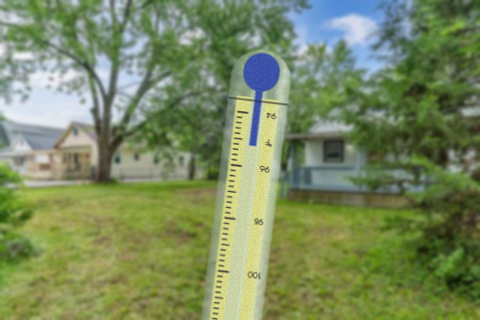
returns 95.2°F
